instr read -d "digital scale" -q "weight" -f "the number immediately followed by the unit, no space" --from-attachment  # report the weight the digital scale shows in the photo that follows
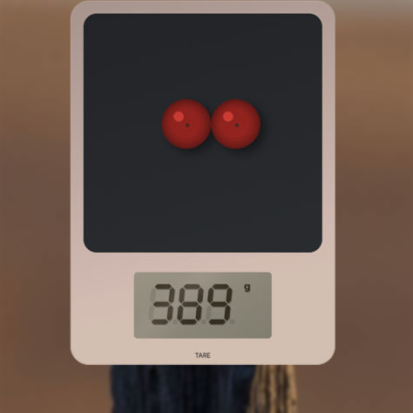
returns 389g
